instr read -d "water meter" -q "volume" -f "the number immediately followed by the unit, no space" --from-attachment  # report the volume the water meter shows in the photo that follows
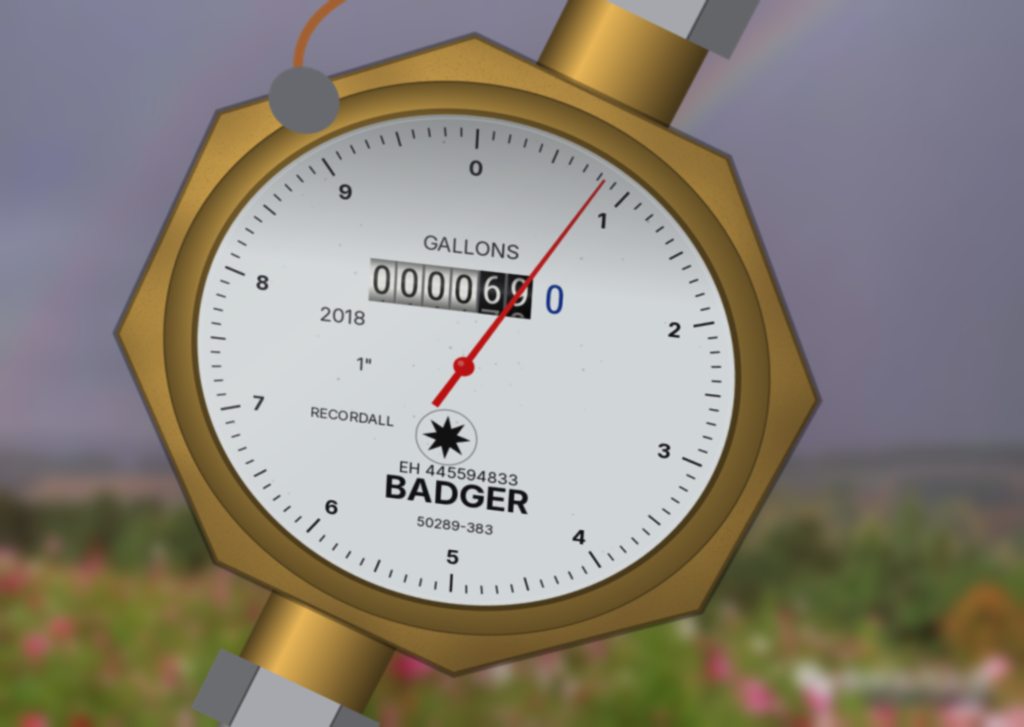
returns 690.8gal
